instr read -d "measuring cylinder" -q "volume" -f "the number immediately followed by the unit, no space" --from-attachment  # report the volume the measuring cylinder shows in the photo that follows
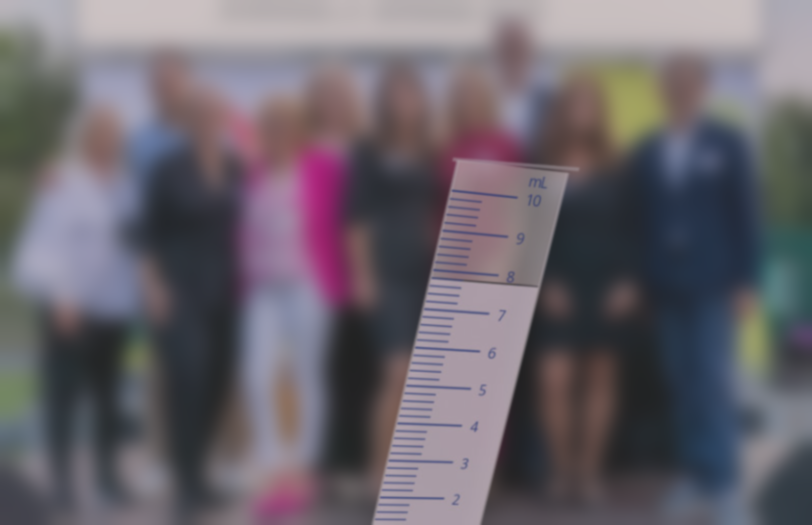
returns 7.8mL
